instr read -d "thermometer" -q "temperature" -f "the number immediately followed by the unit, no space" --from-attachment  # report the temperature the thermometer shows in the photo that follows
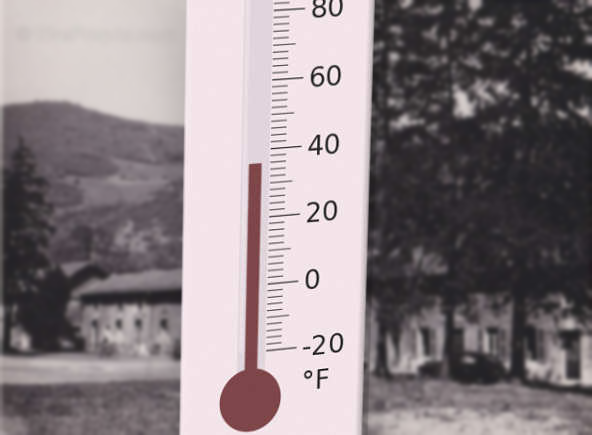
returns 36°F
